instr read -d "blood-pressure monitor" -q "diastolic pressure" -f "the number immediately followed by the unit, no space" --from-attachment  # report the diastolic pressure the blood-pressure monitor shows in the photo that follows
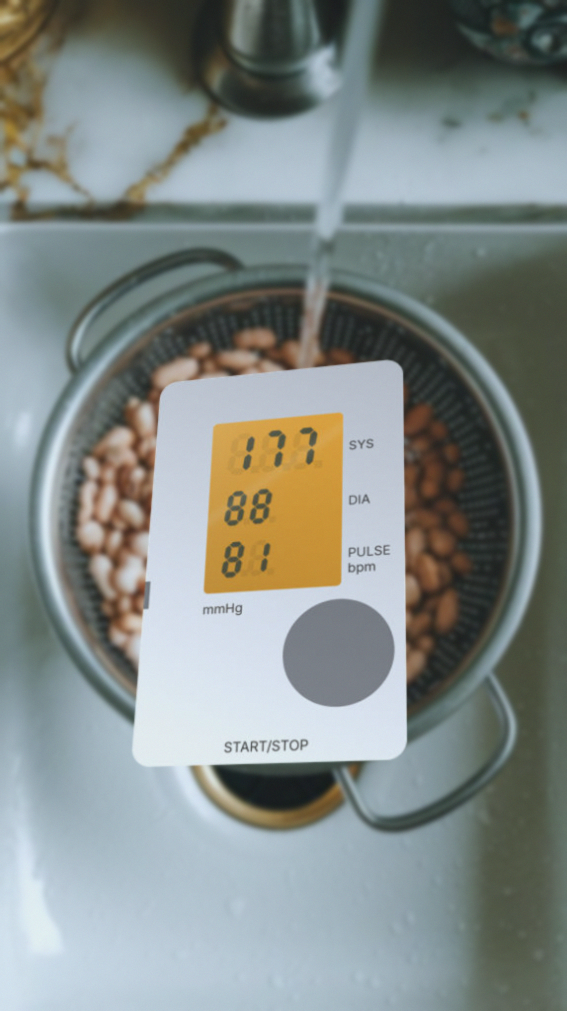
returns 88mmHg
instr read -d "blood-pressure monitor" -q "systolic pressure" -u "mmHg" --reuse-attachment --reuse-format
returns 177mmHg
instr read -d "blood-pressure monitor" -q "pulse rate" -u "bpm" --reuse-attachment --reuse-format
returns 81bpm
